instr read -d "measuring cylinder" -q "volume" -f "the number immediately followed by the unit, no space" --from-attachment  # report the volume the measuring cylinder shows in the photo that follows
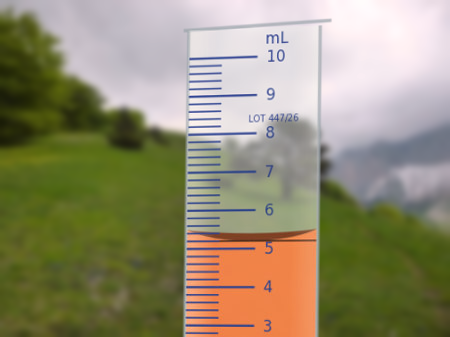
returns 5.2mL
